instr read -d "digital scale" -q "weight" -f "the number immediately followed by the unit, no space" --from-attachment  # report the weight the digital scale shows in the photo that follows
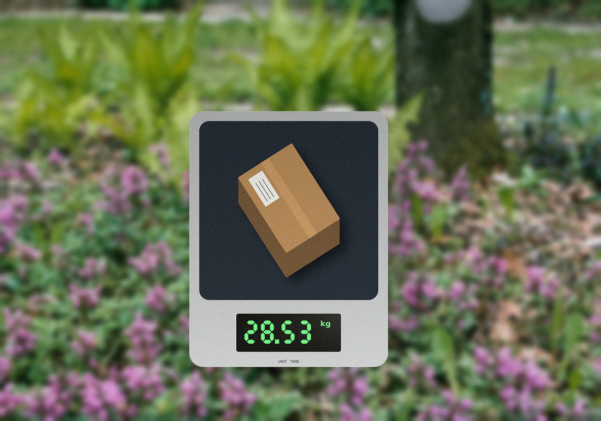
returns 28.53kg
